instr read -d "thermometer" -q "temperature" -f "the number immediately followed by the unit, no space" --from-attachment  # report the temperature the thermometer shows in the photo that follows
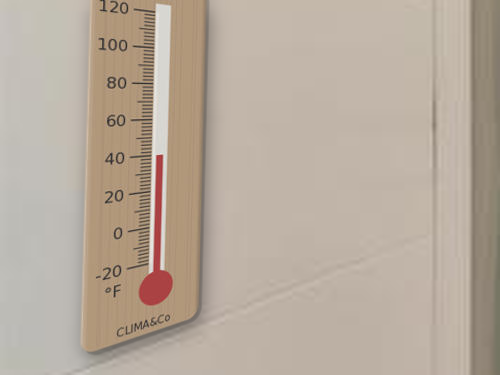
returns 40°F
